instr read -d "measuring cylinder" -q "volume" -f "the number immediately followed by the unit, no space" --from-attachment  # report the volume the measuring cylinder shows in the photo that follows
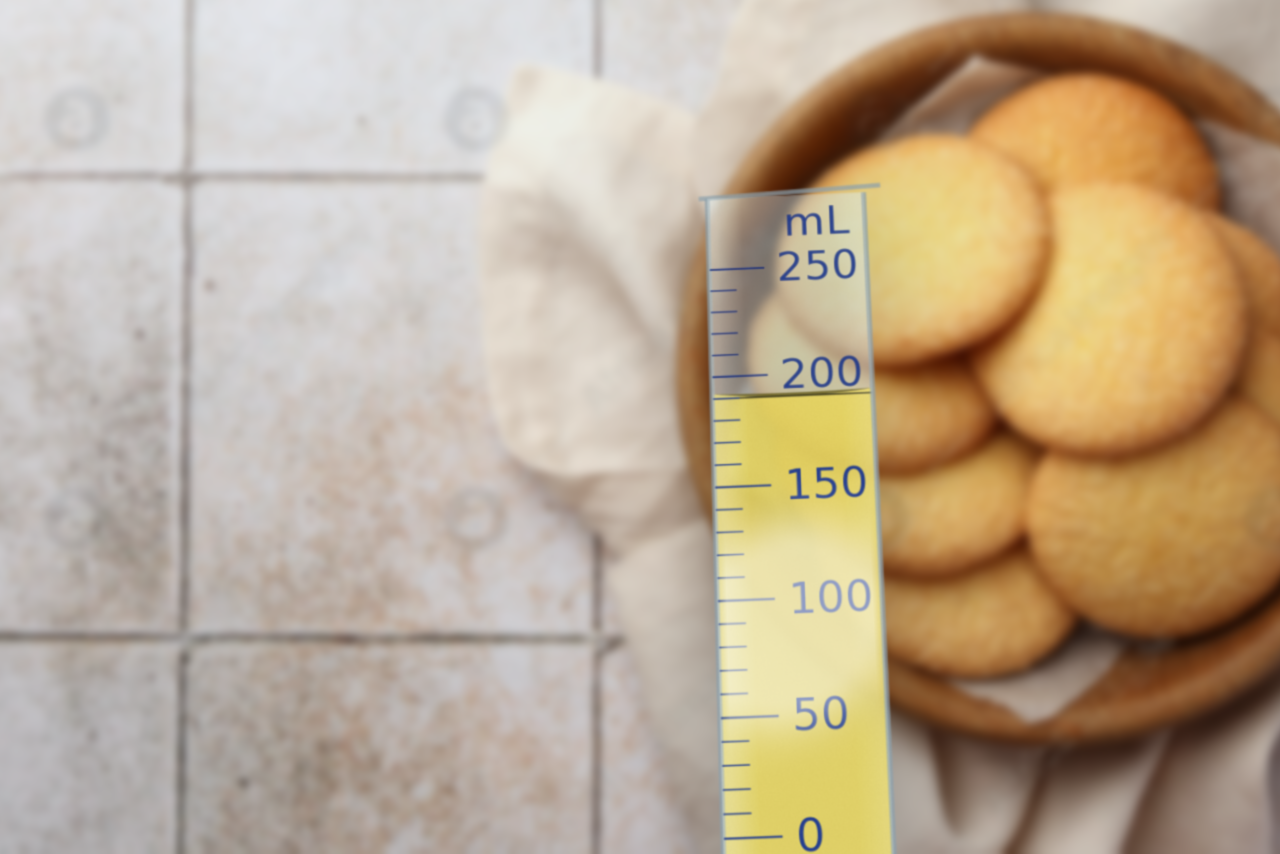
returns 190mL
